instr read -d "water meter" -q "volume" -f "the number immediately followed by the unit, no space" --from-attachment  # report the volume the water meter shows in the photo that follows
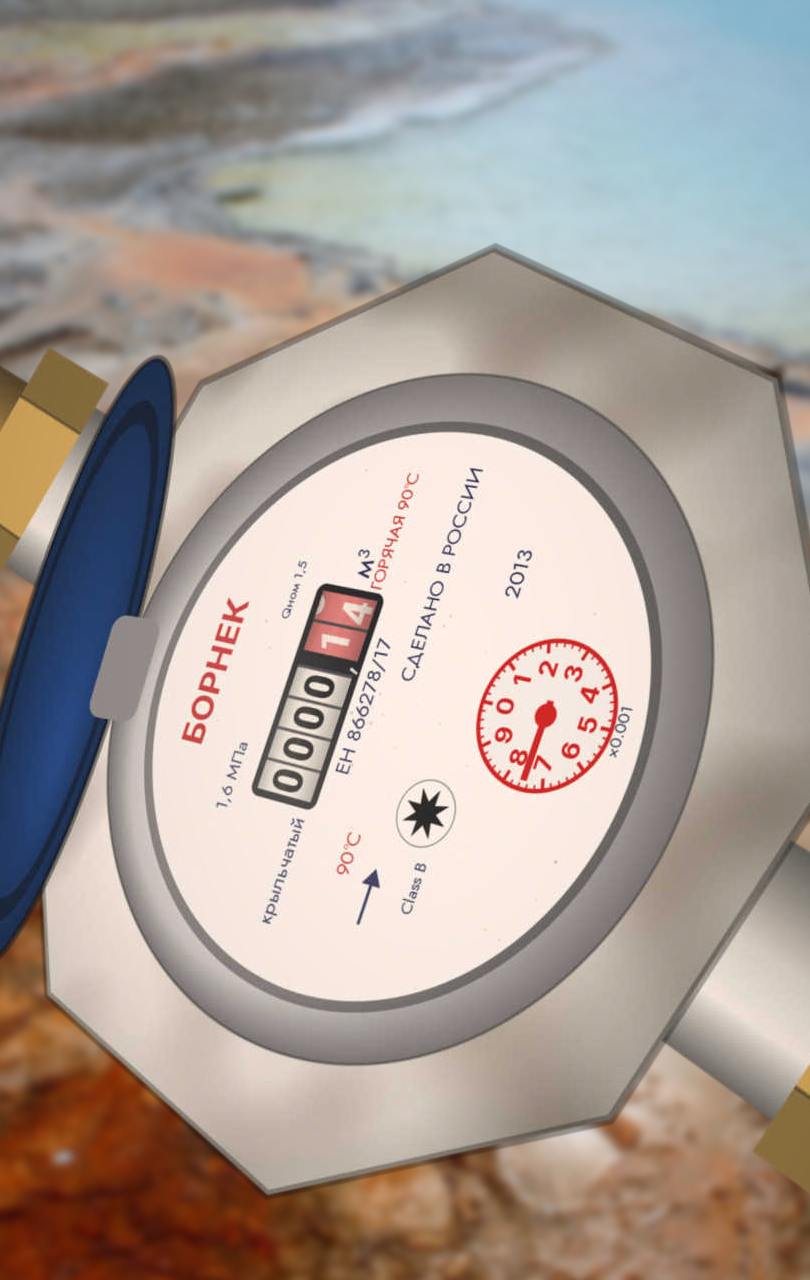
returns 0.137m³
